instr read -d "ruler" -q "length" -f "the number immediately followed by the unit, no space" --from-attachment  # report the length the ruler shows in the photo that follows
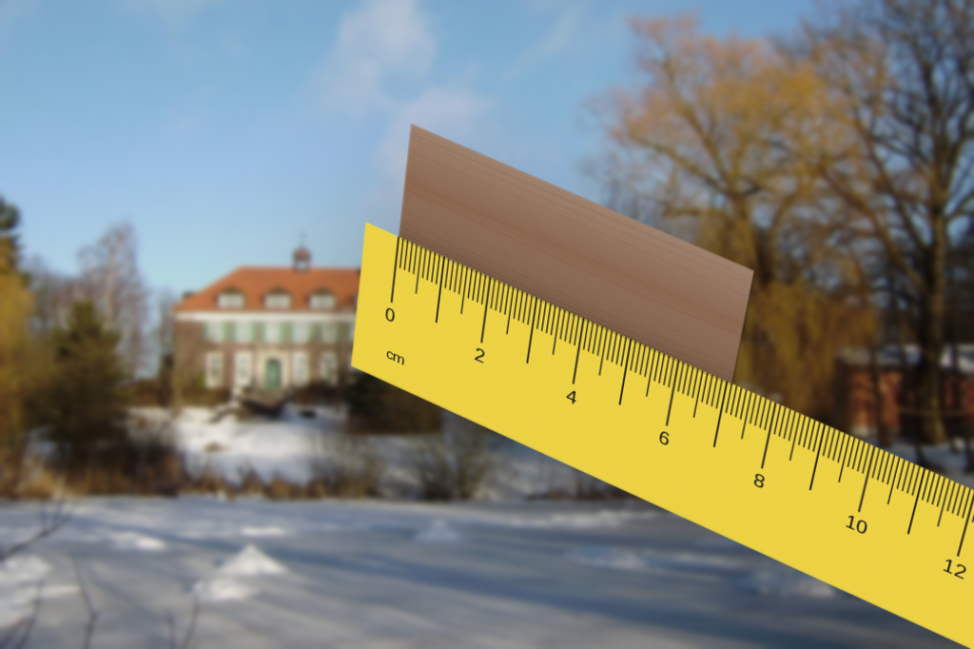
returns 7.1cm
